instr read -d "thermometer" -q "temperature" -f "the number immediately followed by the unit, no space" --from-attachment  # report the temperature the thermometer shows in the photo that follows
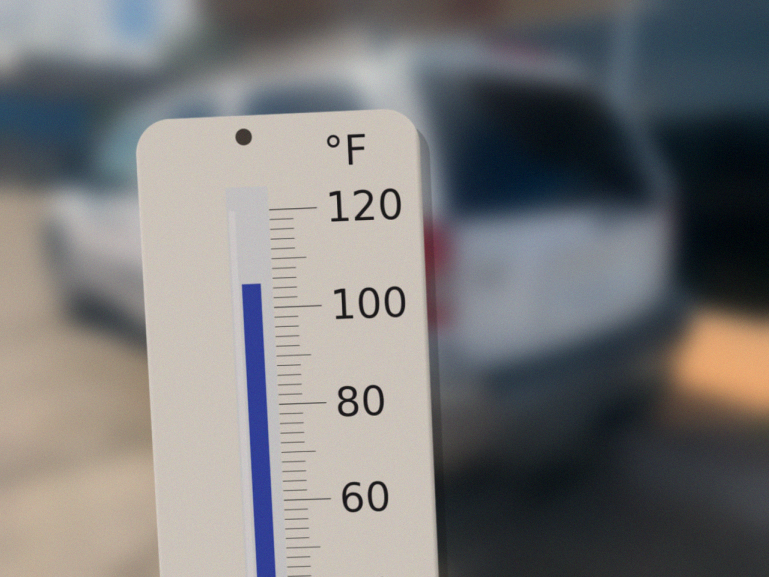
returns 105°F
